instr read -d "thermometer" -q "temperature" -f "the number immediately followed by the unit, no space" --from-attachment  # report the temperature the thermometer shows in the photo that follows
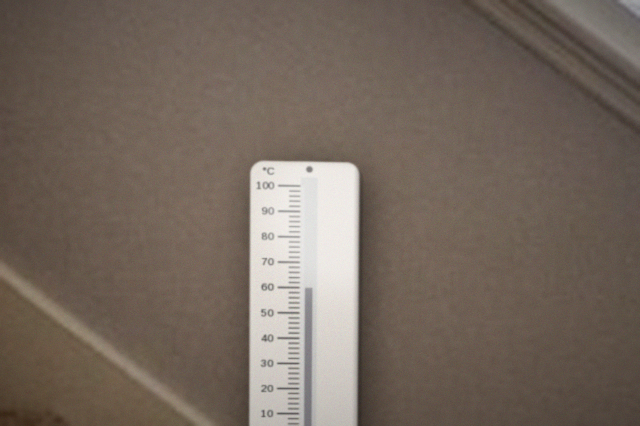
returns 60°C
